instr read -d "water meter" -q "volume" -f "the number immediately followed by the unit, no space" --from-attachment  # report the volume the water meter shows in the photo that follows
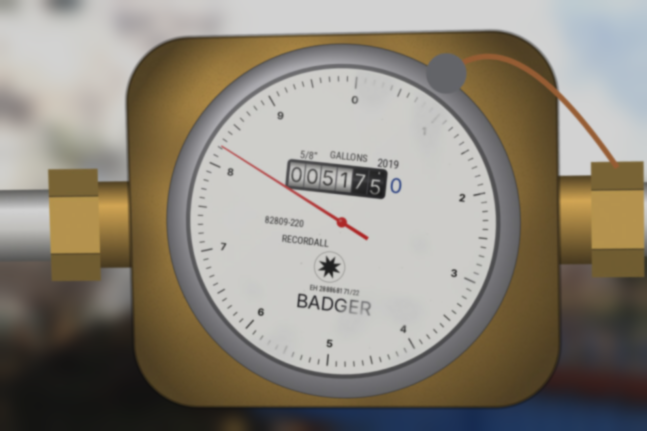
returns 51748.2gal
